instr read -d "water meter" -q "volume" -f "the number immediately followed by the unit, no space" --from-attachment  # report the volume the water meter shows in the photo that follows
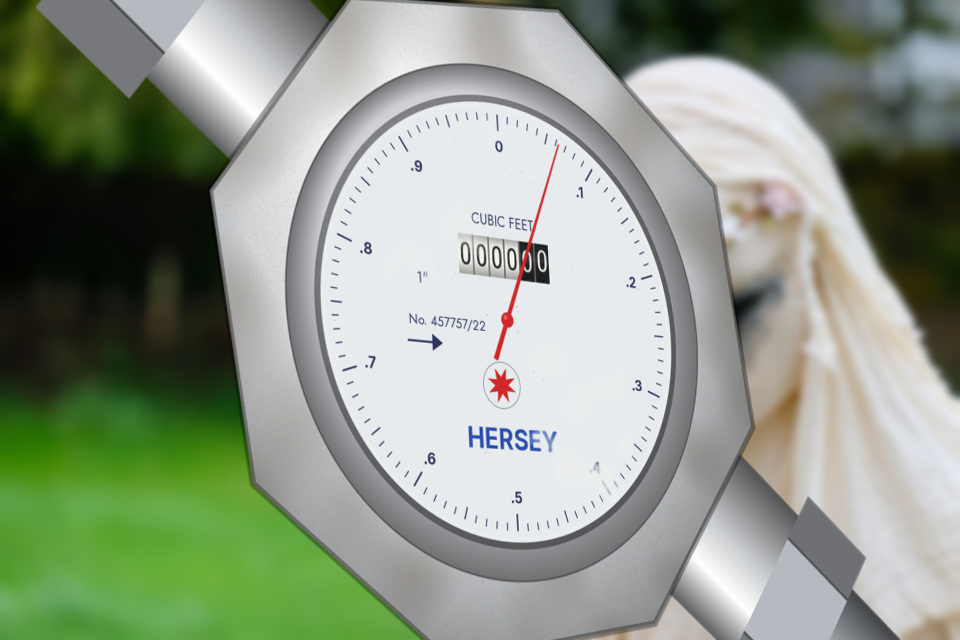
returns 0.06ft³
